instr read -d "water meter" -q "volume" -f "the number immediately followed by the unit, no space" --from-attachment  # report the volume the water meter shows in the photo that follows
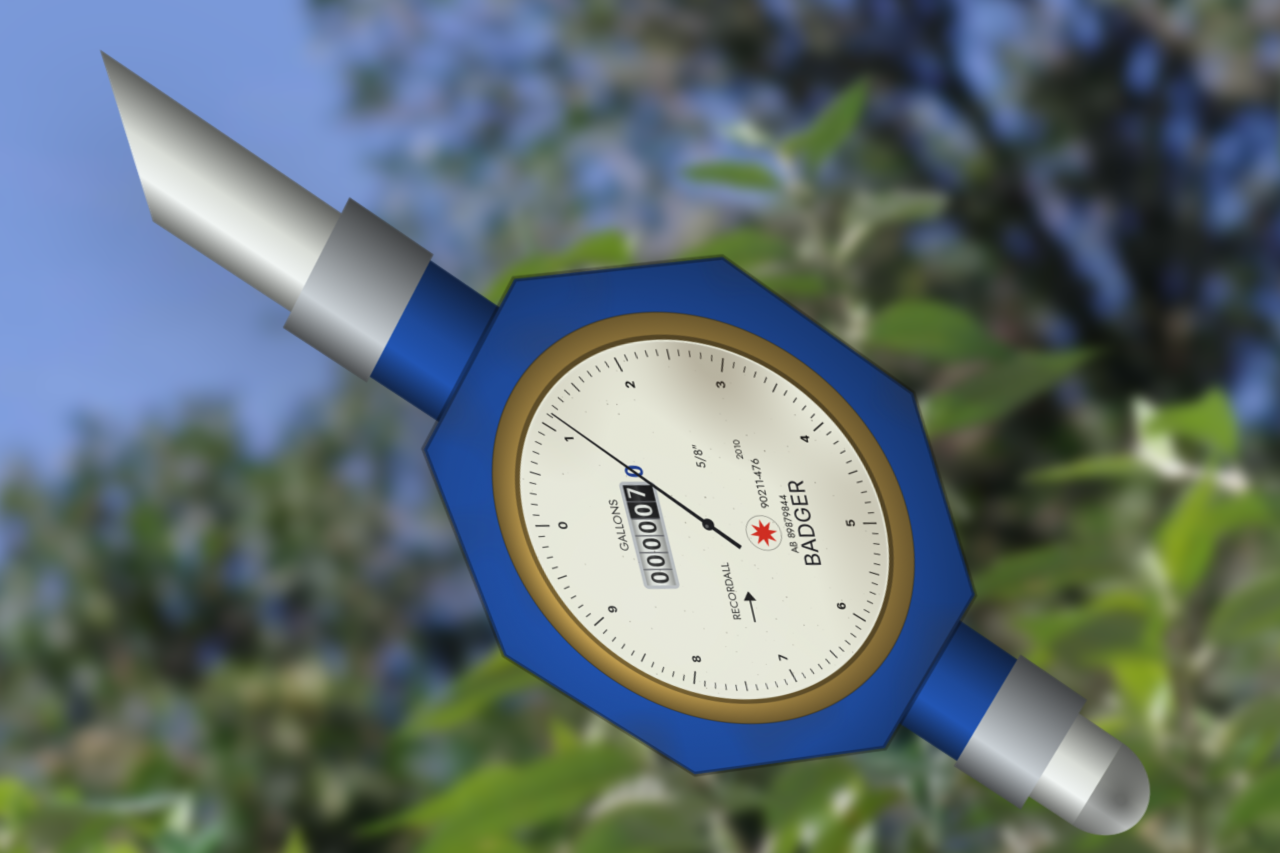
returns 71.1gal
